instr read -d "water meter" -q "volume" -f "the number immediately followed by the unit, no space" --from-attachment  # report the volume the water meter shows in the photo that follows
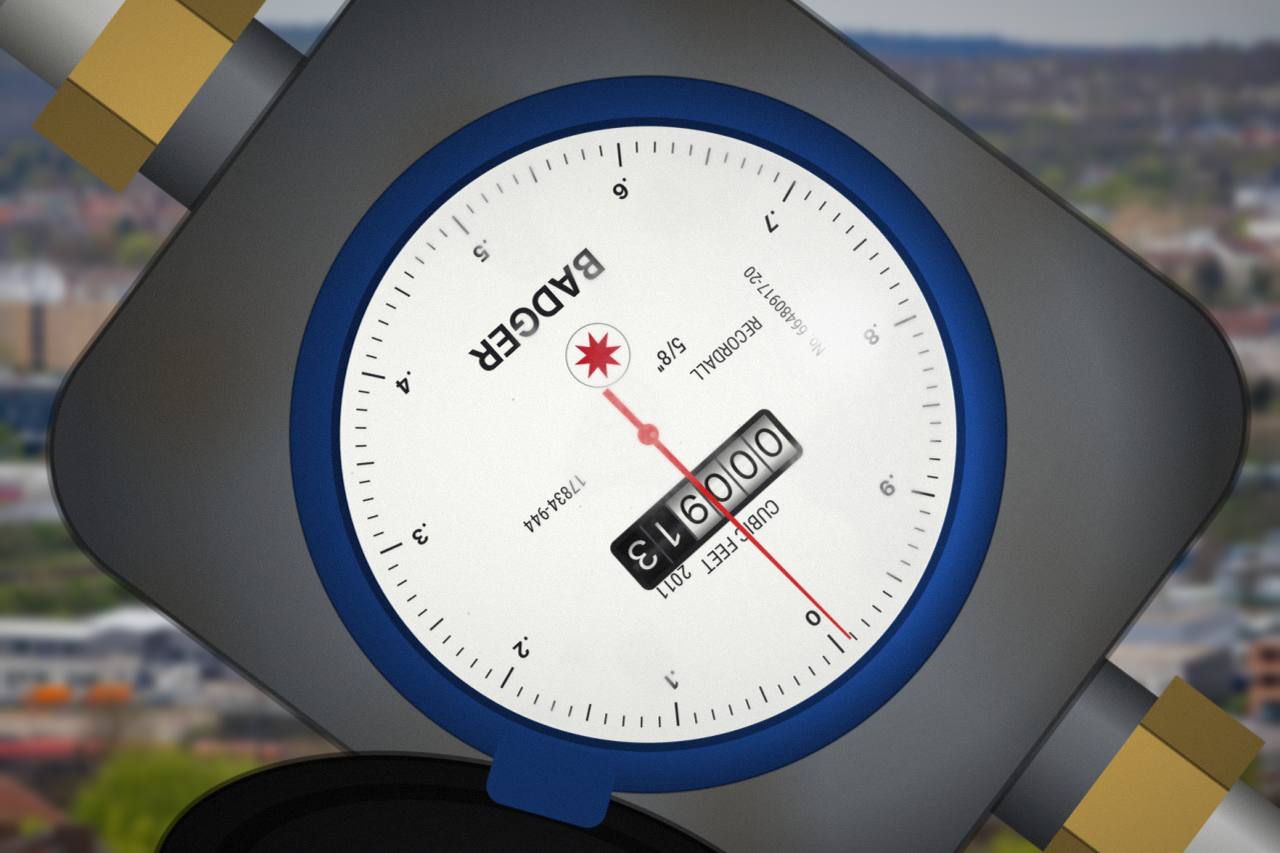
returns 912.99ft³
